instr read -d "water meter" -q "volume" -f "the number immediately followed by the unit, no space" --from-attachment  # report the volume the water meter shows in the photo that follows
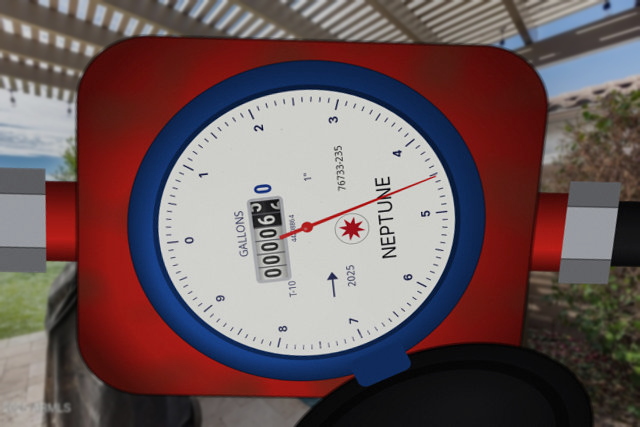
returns 654.5gal
